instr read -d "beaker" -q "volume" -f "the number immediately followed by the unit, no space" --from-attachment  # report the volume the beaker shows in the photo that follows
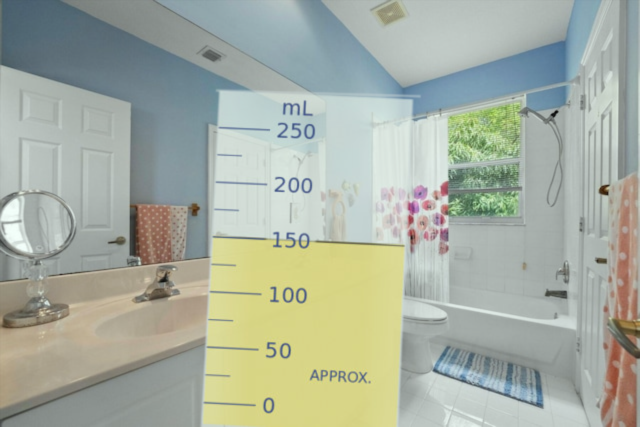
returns 150mL
